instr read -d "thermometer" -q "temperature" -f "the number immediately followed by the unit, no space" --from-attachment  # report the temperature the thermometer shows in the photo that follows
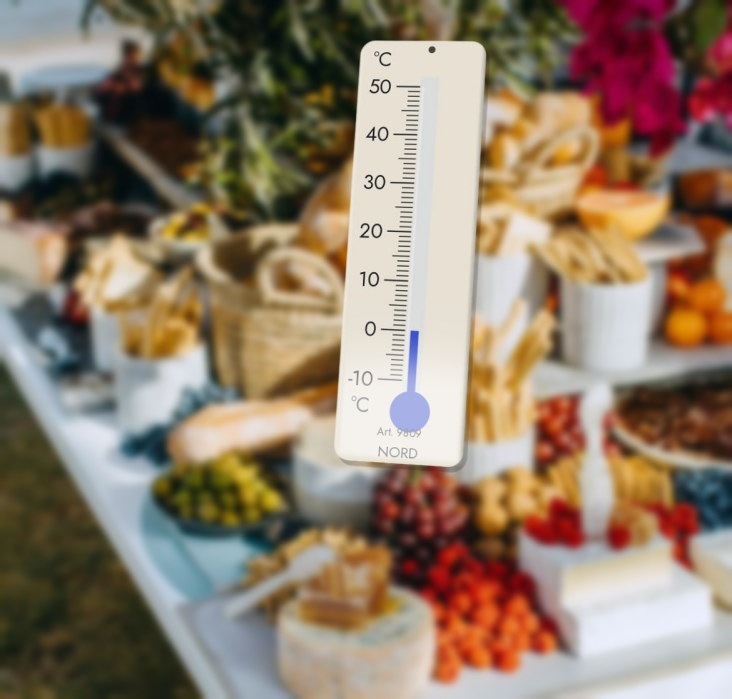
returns 0°C
